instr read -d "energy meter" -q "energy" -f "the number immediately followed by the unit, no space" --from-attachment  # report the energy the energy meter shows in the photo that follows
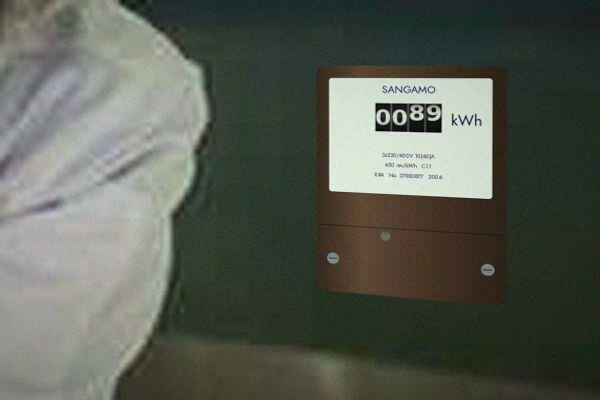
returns 89kWh
